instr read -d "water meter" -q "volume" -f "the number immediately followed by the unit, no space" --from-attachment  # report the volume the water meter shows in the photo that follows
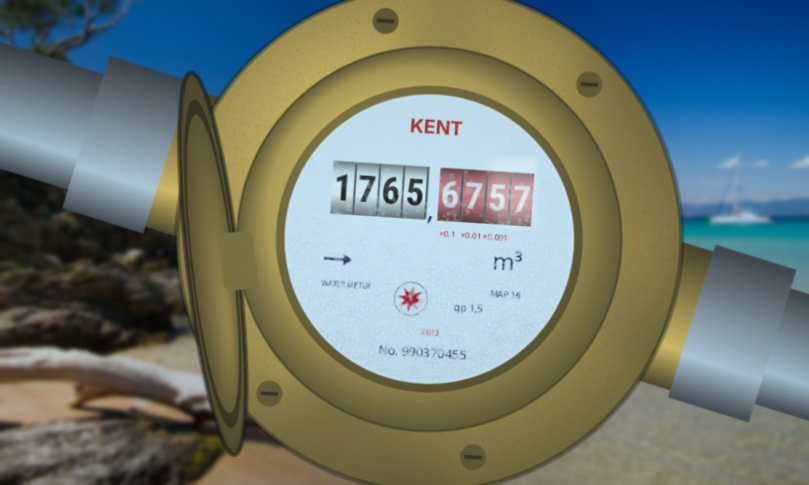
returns 1765.6757m³
